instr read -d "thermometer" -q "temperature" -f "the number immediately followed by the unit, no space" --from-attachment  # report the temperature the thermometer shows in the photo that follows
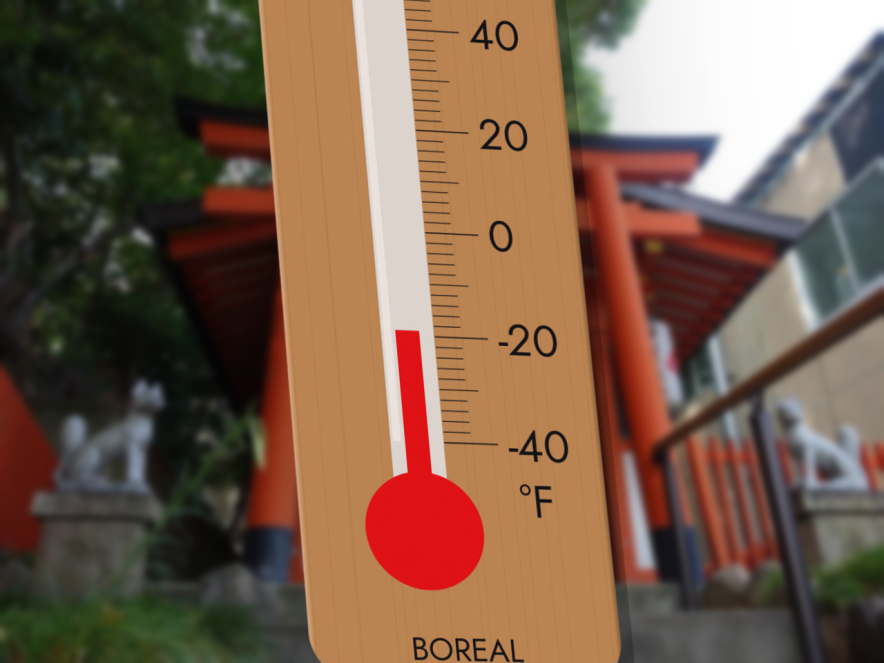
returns -19°F
